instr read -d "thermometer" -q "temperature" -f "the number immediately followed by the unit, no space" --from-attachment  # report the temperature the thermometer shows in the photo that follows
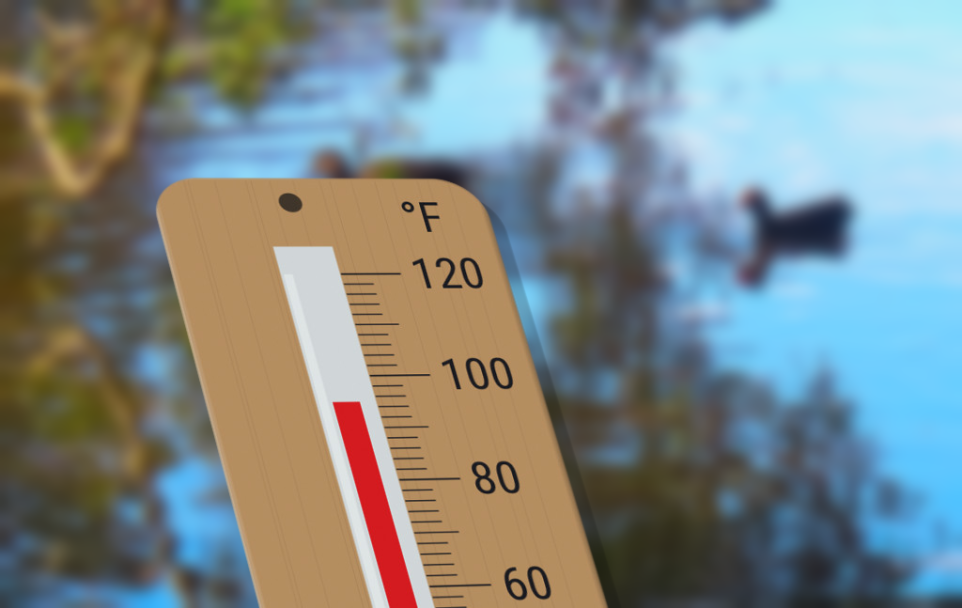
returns 95°F
